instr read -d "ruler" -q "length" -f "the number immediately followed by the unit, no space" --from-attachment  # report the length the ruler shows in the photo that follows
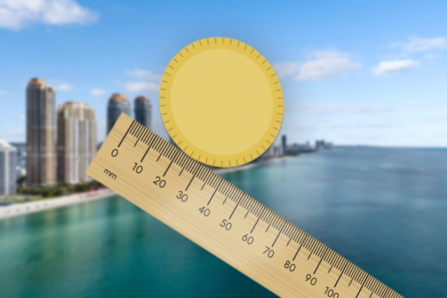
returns 50mm
